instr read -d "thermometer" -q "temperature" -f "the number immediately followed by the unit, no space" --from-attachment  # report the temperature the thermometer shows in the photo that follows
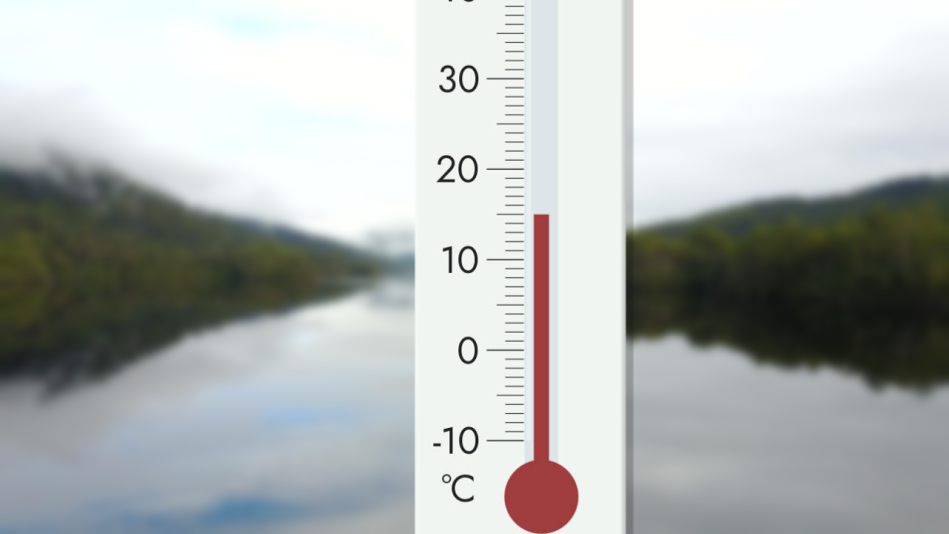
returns 15°C
